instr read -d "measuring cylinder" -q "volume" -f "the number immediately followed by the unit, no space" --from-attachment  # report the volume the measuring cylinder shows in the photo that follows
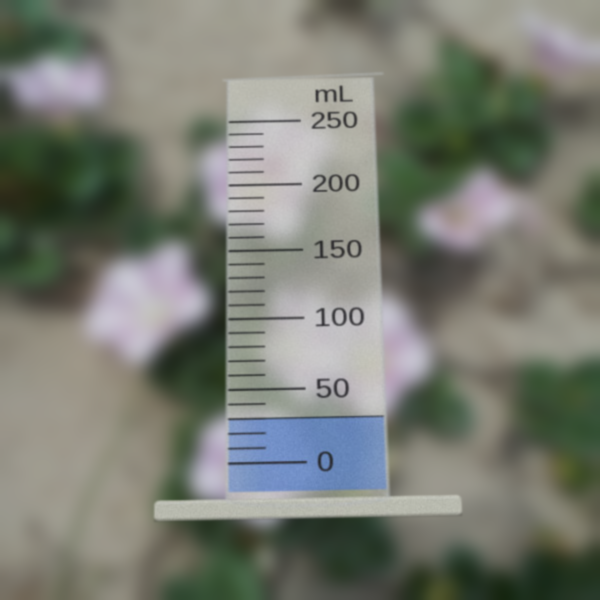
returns 30mL
